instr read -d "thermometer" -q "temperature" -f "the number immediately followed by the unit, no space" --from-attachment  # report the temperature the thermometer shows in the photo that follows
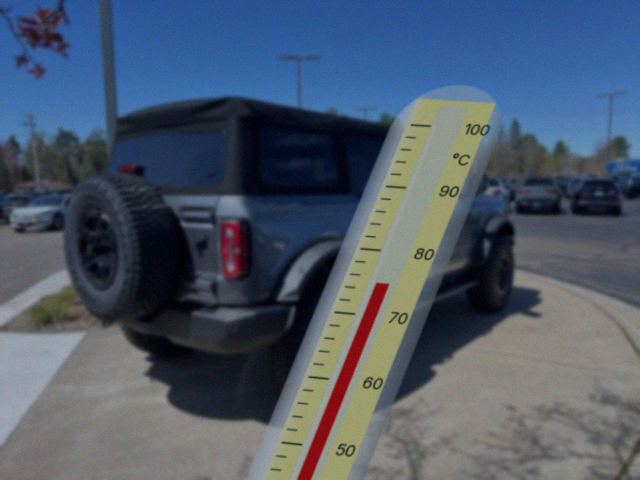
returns 75°C
